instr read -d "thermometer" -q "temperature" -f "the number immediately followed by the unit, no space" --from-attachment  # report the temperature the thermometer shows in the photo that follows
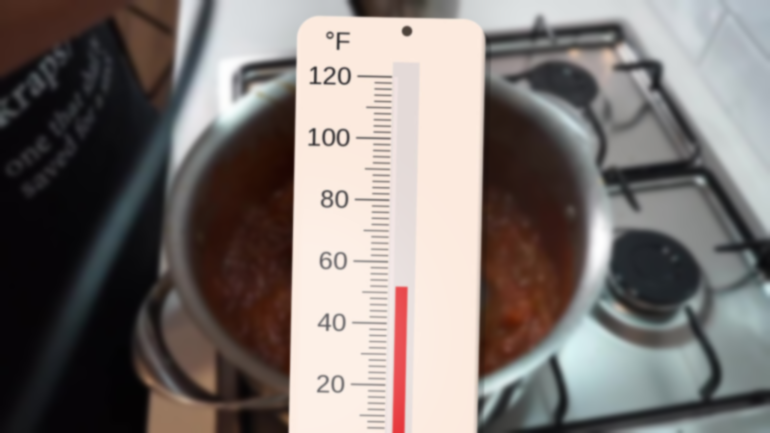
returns 52°F
